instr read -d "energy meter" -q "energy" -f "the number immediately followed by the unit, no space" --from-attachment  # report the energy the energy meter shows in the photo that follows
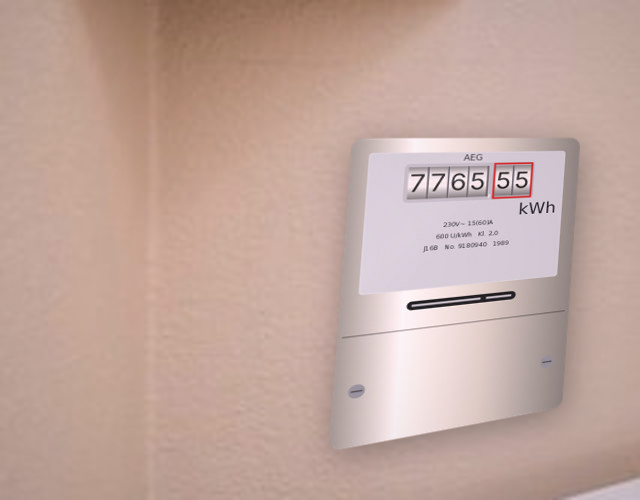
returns 7765.55kWh
